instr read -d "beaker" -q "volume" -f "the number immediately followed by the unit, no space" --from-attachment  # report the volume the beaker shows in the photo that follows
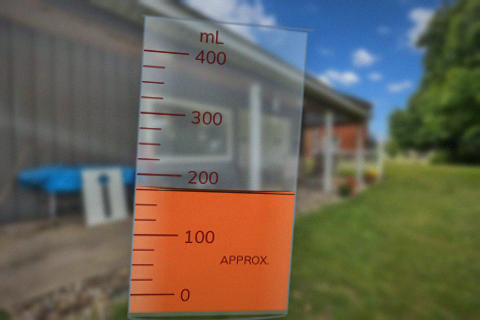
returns 175mL
